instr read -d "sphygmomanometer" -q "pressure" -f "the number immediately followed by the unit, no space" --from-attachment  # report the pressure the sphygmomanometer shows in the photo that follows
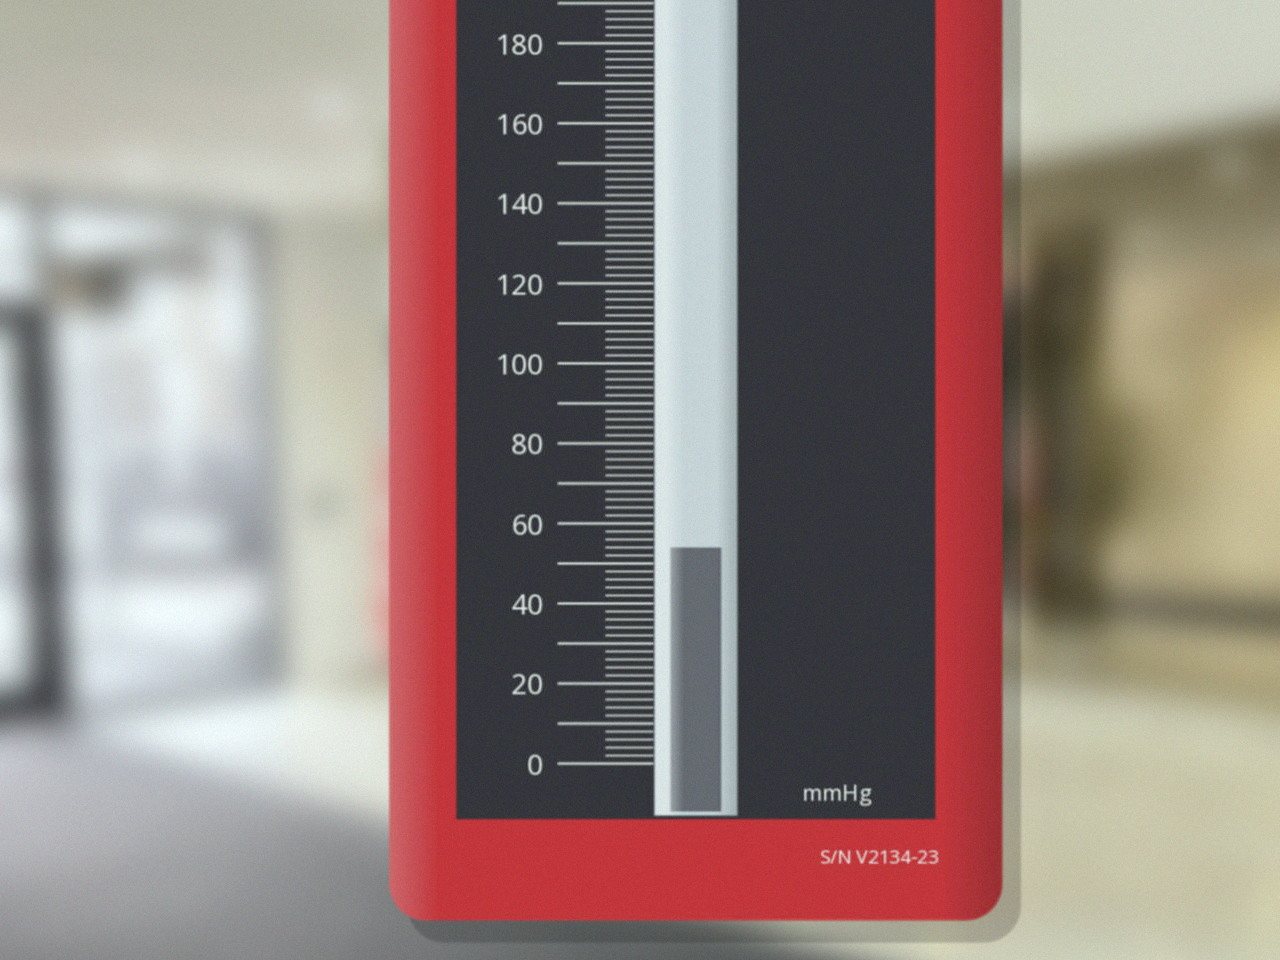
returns 54mmHg
